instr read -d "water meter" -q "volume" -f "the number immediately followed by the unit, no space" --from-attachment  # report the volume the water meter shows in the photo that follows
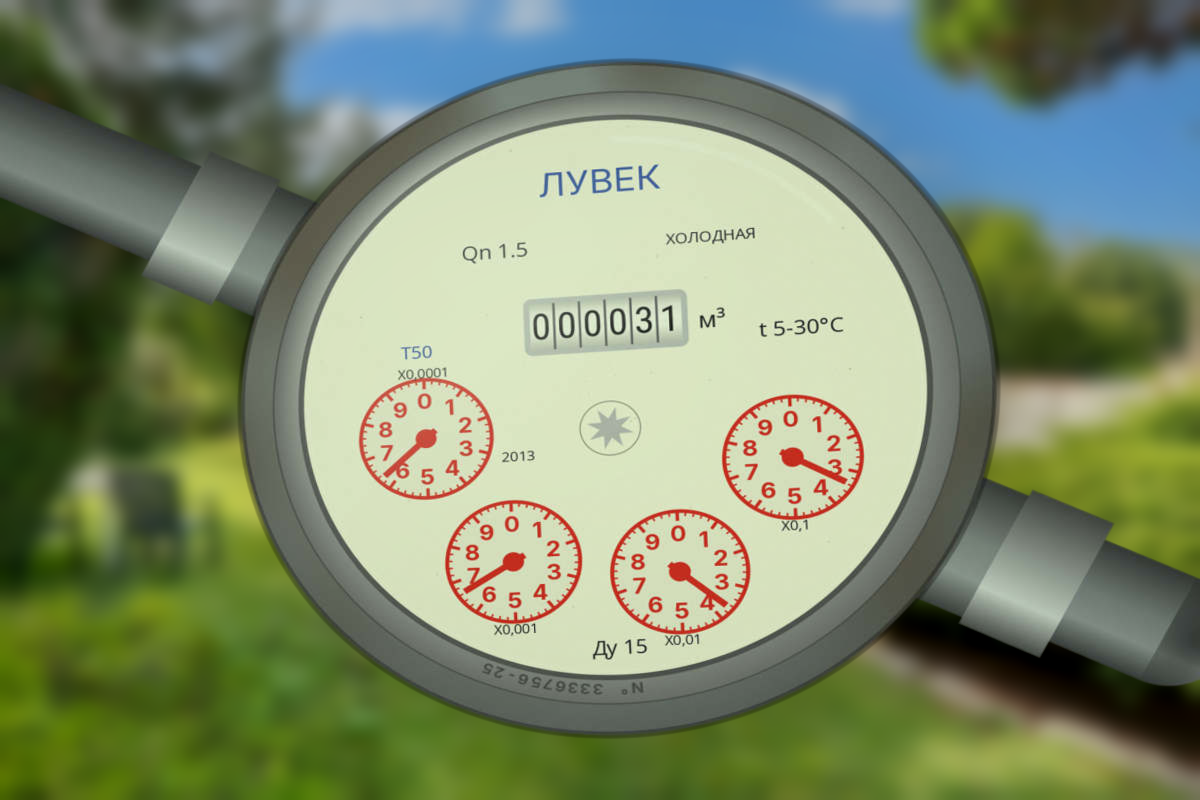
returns 31.3366m³
